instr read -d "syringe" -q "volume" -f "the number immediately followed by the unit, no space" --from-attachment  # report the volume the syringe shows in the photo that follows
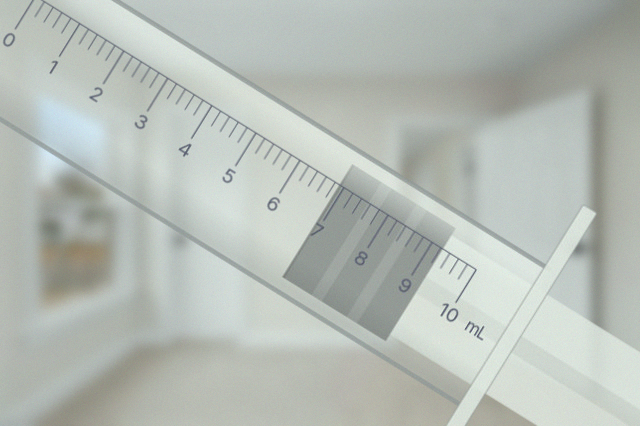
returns 6.9mL
